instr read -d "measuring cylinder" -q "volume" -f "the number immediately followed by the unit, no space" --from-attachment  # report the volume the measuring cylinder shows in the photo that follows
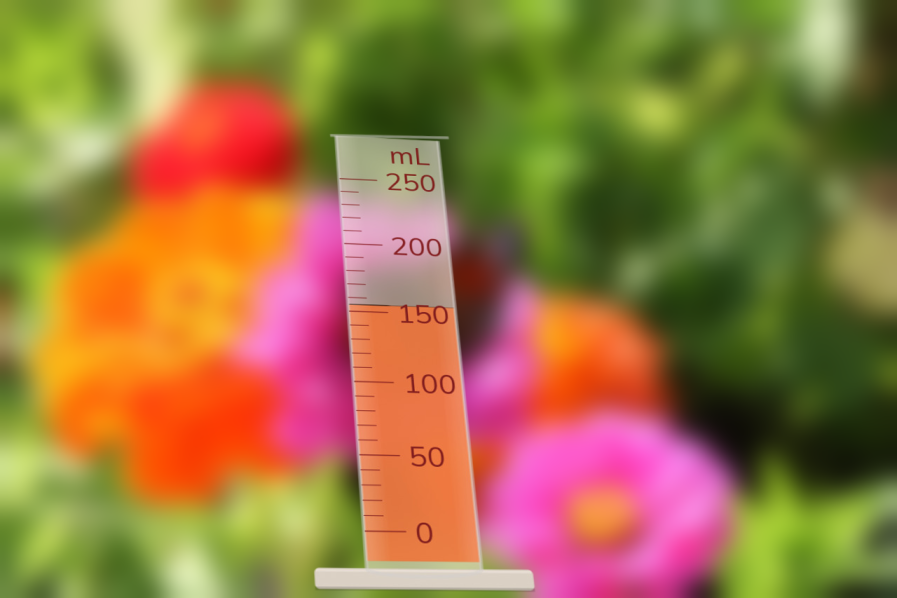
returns 155mL
